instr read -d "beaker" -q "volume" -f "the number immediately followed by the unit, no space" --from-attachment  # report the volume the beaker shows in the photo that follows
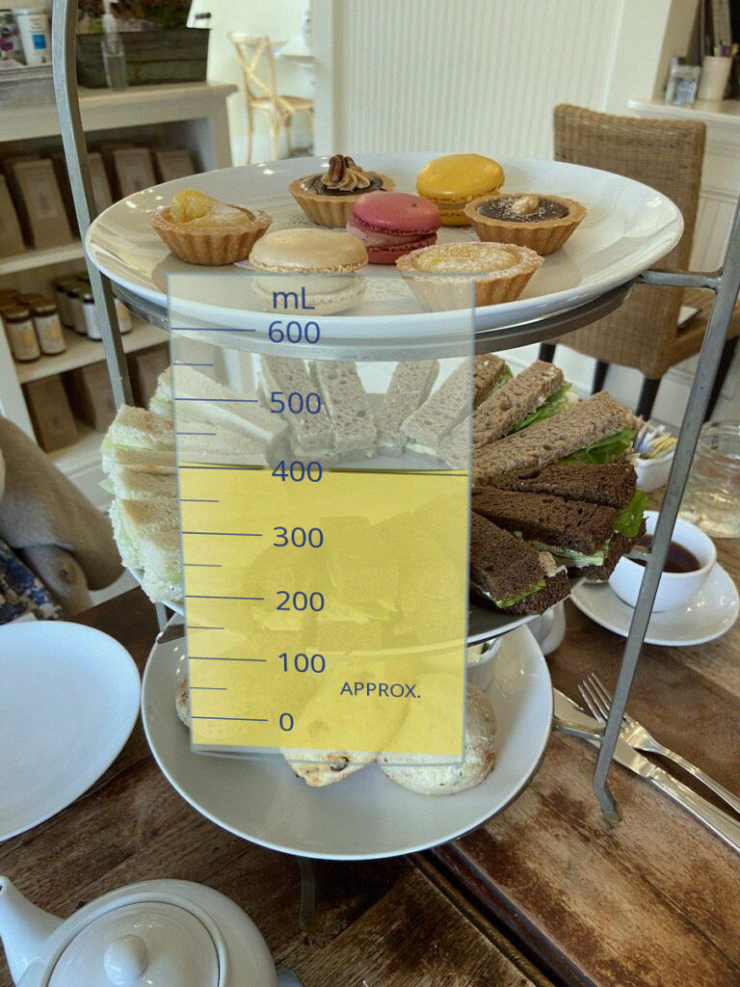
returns 400mL
